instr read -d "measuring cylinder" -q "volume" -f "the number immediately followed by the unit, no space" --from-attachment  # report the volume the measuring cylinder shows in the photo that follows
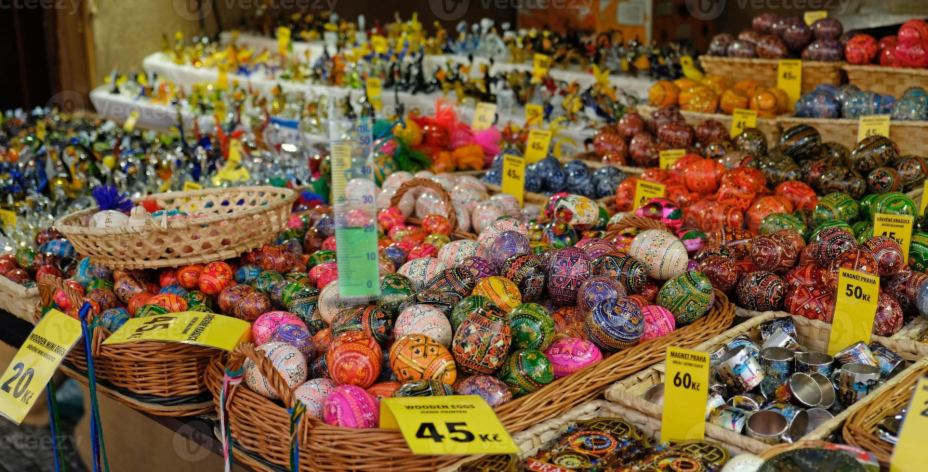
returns 20mL
